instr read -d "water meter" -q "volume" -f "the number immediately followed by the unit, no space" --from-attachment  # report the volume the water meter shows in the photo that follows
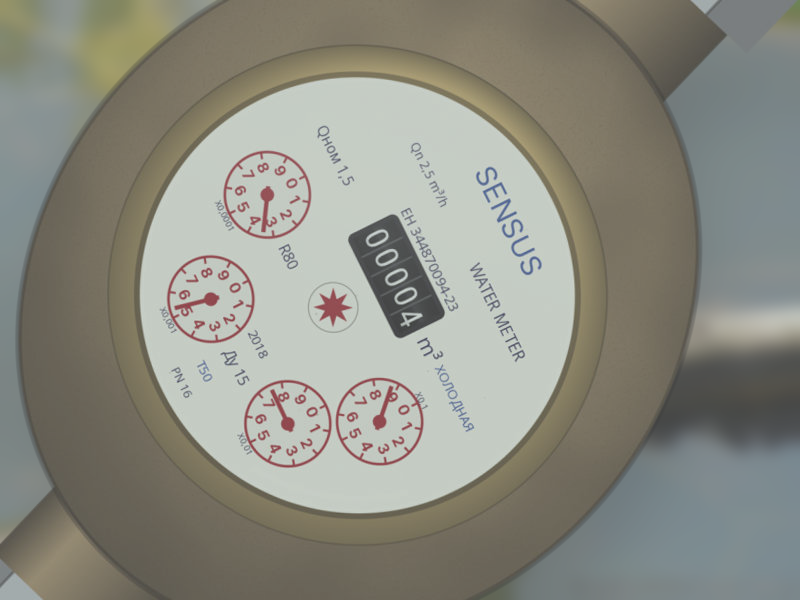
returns 3.8753m³
